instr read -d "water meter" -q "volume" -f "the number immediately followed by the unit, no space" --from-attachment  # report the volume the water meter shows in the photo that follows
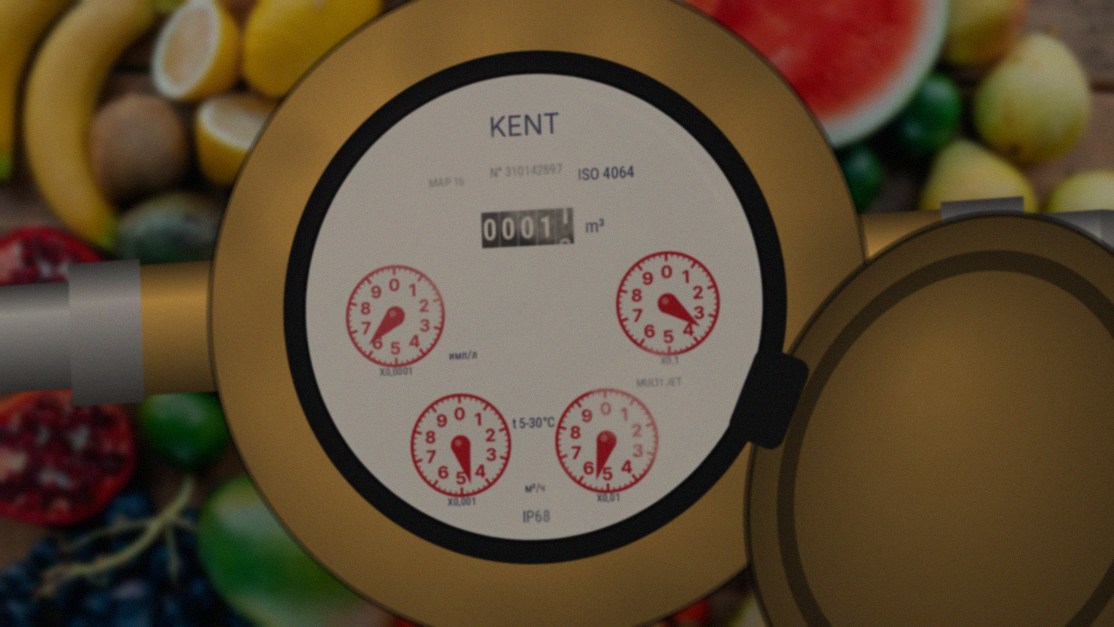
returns 11.3546m³
